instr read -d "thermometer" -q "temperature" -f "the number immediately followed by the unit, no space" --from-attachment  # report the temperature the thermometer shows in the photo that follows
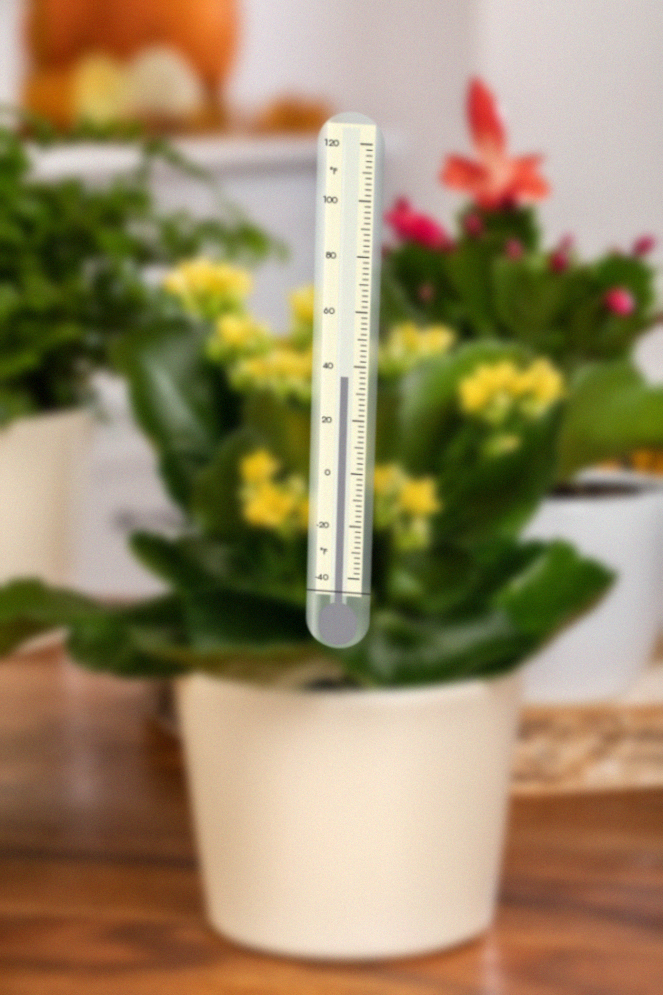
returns 36°F
